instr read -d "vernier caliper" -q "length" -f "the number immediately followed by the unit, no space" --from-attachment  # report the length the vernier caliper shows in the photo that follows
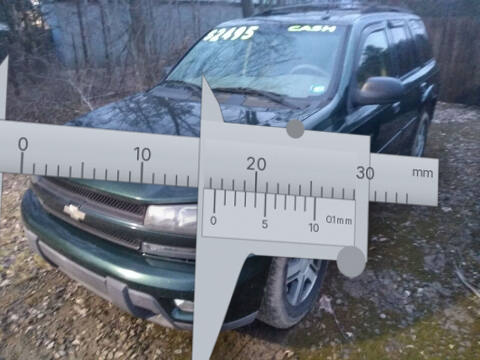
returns 16.4mm
